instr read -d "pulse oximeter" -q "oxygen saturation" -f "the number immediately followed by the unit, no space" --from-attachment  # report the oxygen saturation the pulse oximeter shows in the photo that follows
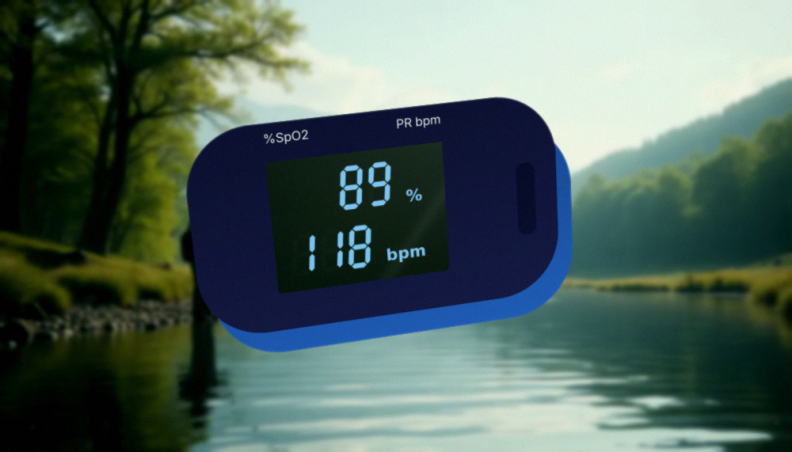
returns 89%
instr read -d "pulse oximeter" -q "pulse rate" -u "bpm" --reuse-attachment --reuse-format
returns 118bpm
